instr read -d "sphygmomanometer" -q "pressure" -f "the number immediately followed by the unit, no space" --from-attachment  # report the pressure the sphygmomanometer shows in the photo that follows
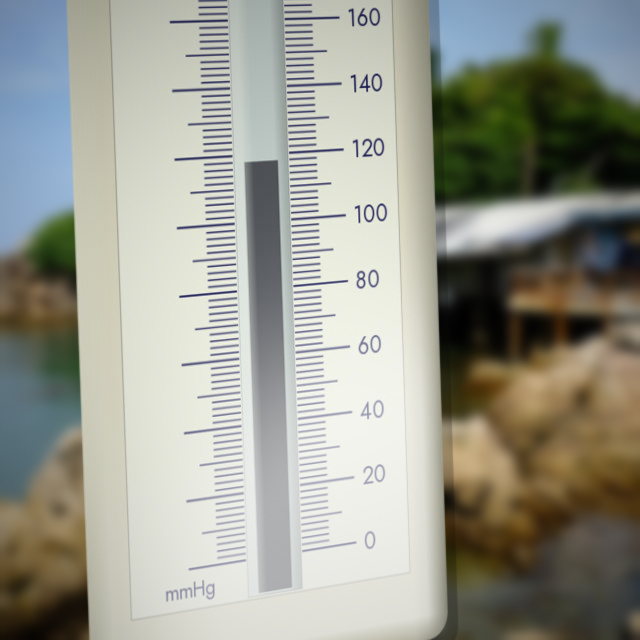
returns 118mmHg
